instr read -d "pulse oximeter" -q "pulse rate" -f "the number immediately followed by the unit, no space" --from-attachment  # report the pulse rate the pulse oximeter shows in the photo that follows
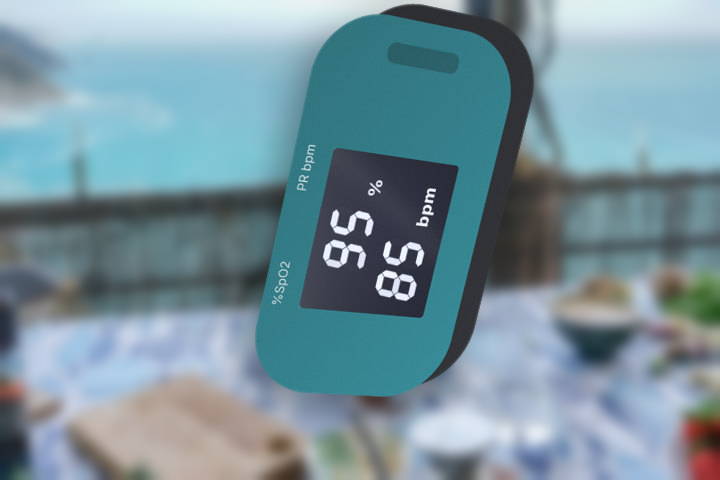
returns 85bpm
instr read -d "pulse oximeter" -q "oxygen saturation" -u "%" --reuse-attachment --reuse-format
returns 95%
